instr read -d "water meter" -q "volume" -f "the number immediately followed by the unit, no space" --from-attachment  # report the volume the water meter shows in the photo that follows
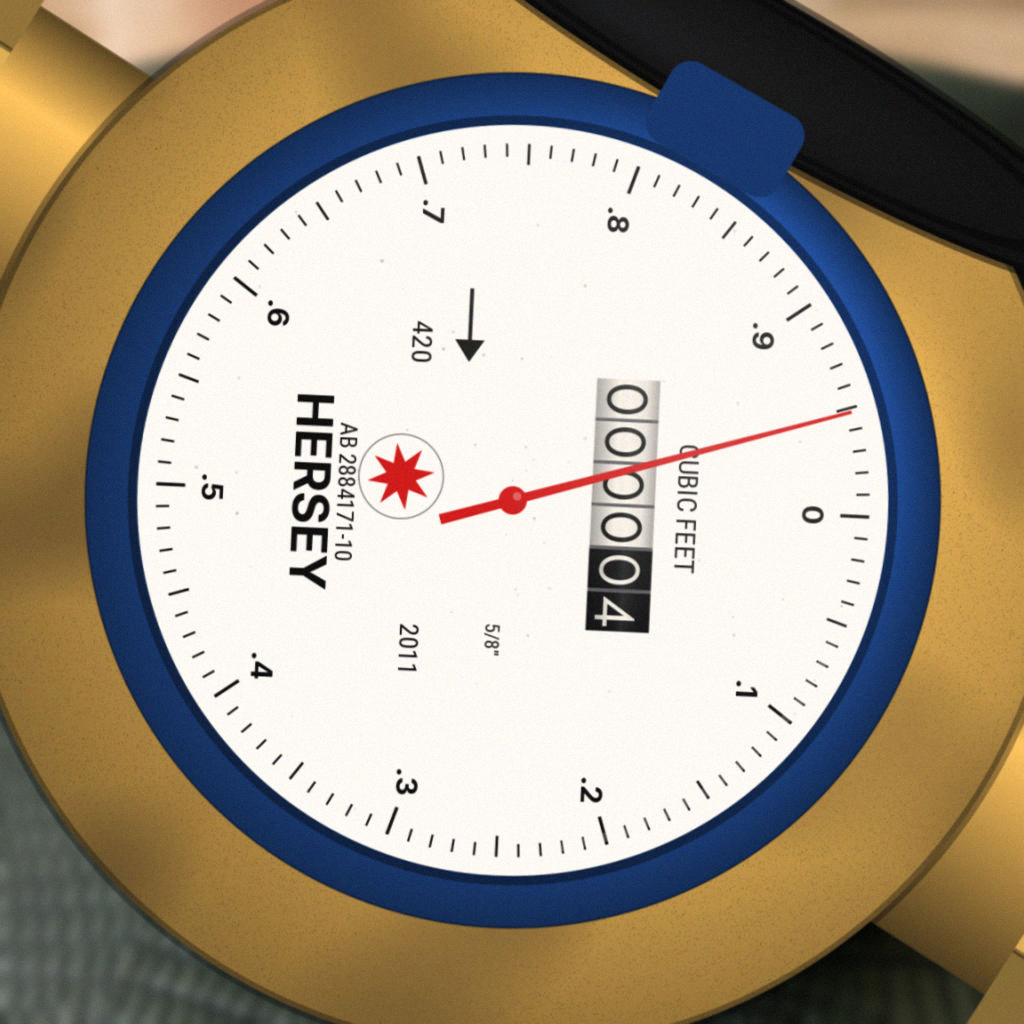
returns 3.95ft³
